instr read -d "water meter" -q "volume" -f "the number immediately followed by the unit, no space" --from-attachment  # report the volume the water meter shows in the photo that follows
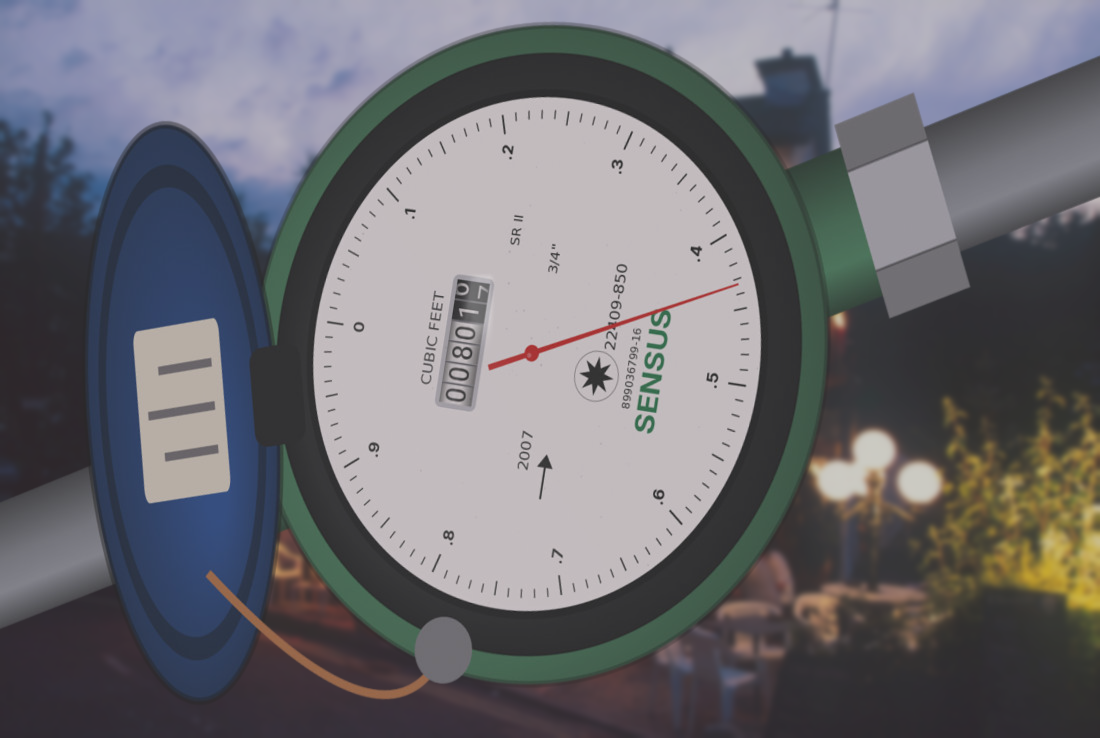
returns 8016.43ft³
